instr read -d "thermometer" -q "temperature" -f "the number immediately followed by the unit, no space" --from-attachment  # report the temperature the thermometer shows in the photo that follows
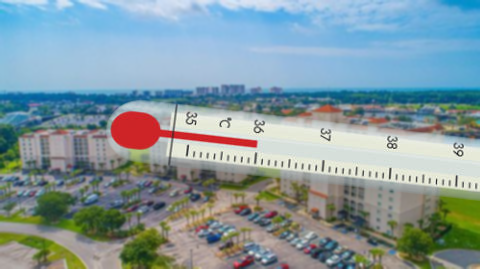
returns 36°C
